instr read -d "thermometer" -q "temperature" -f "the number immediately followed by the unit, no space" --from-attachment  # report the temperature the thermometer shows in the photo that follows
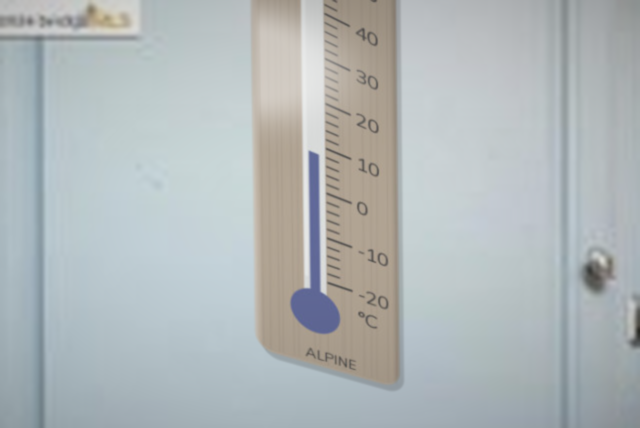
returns 8°C
